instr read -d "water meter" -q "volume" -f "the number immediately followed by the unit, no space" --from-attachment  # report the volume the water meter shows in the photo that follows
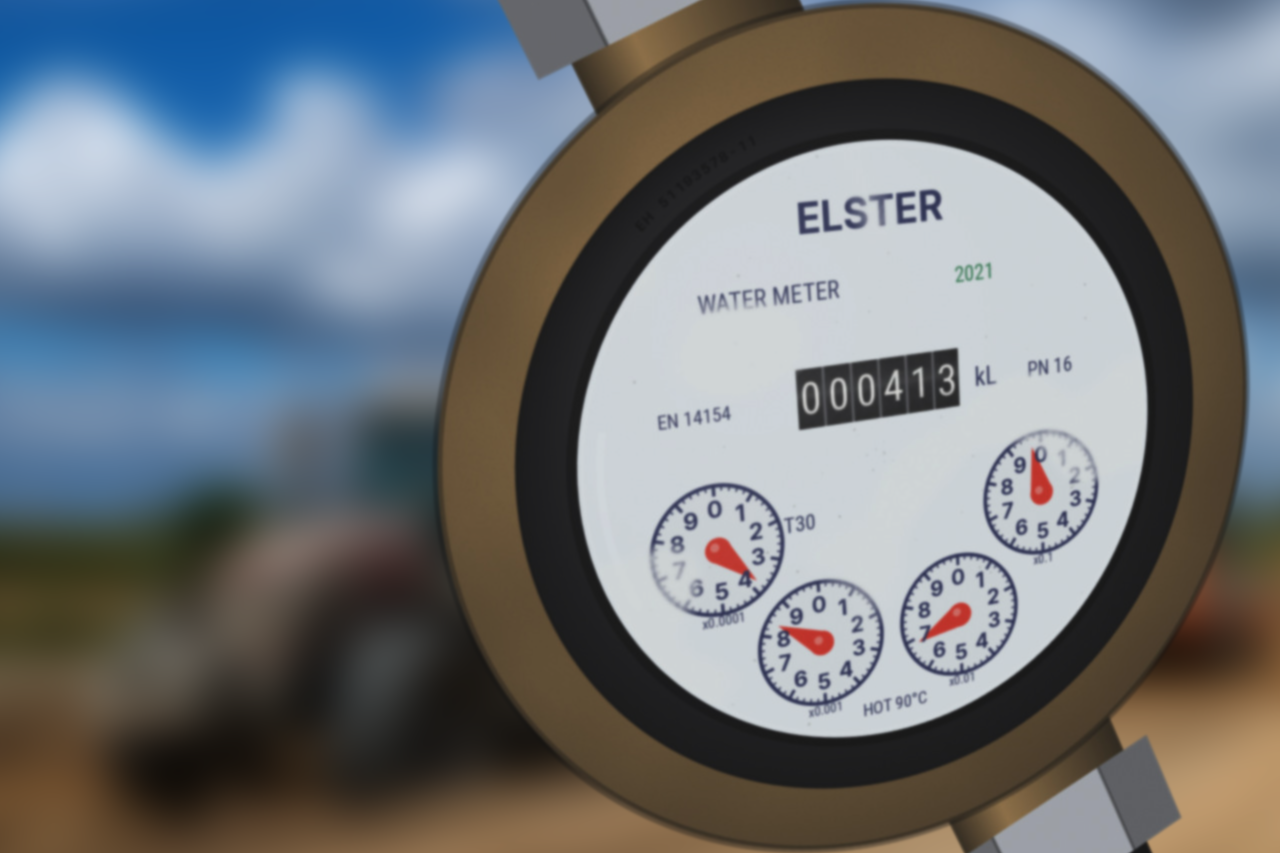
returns 412.9683kL
